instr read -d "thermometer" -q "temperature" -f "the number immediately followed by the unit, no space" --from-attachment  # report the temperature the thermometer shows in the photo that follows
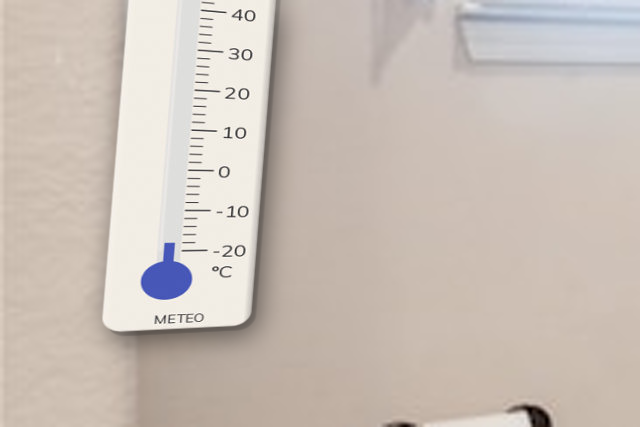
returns -18°C
